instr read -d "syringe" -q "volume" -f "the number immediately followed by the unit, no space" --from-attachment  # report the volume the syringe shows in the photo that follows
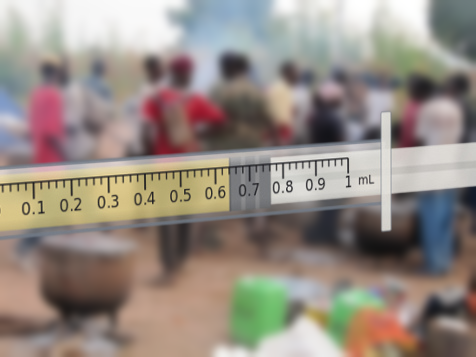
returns 0.64mL
